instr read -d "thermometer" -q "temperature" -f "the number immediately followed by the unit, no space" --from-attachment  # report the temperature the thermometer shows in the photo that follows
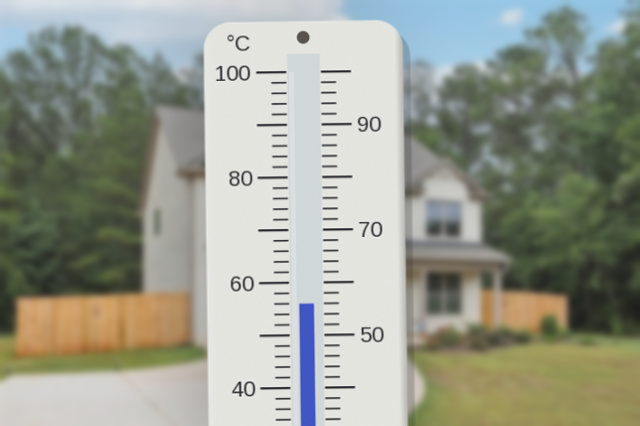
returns 56°C
